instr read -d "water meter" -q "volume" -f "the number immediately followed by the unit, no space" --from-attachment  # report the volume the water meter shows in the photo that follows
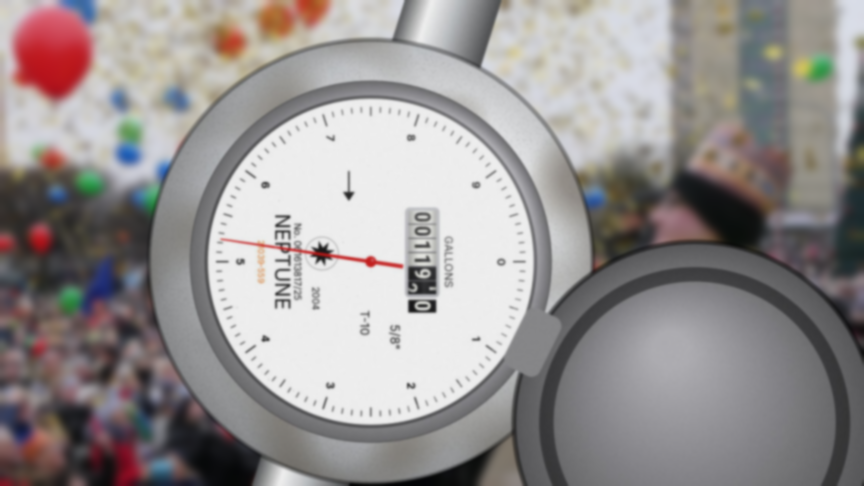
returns 11915.2gal
